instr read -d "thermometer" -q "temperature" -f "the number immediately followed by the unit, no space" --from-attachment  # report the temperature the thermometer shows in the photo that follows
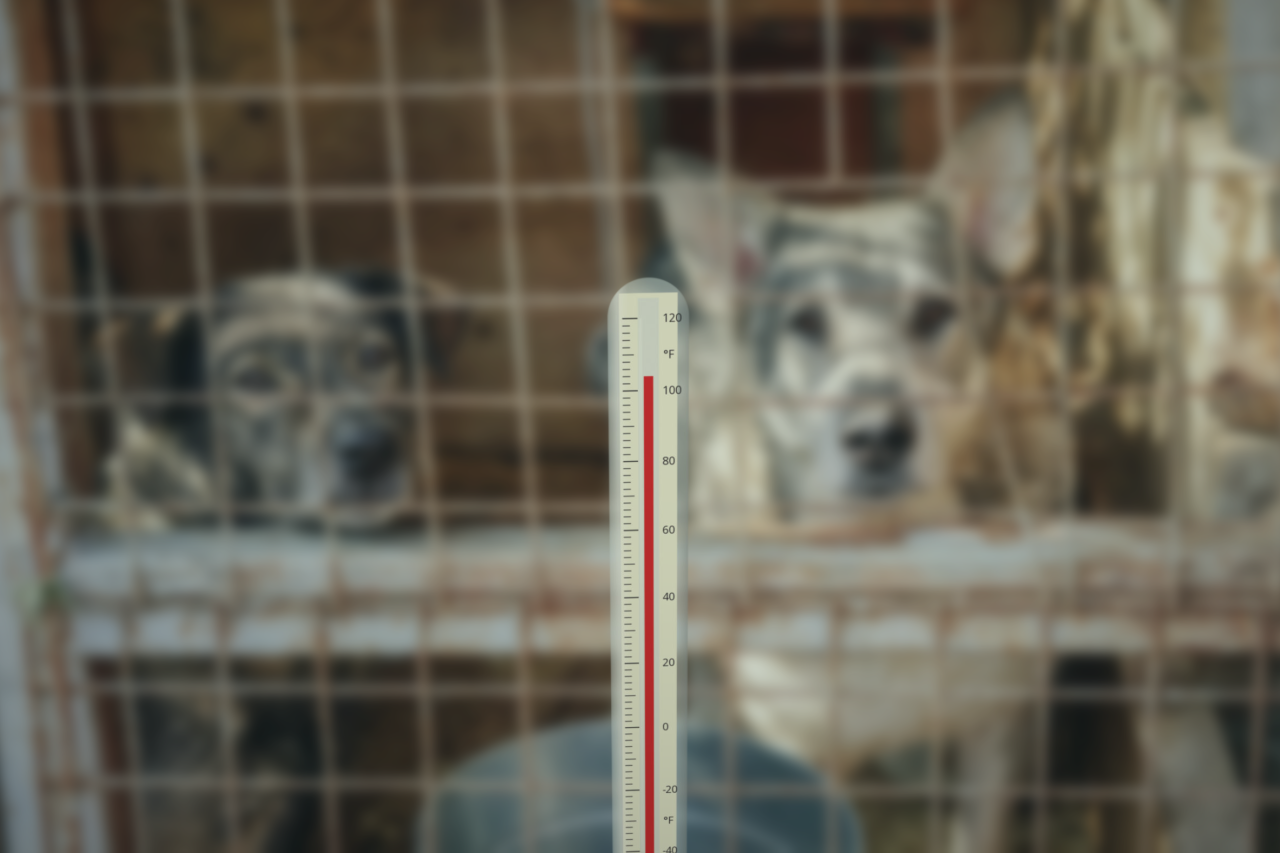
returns 104°F
